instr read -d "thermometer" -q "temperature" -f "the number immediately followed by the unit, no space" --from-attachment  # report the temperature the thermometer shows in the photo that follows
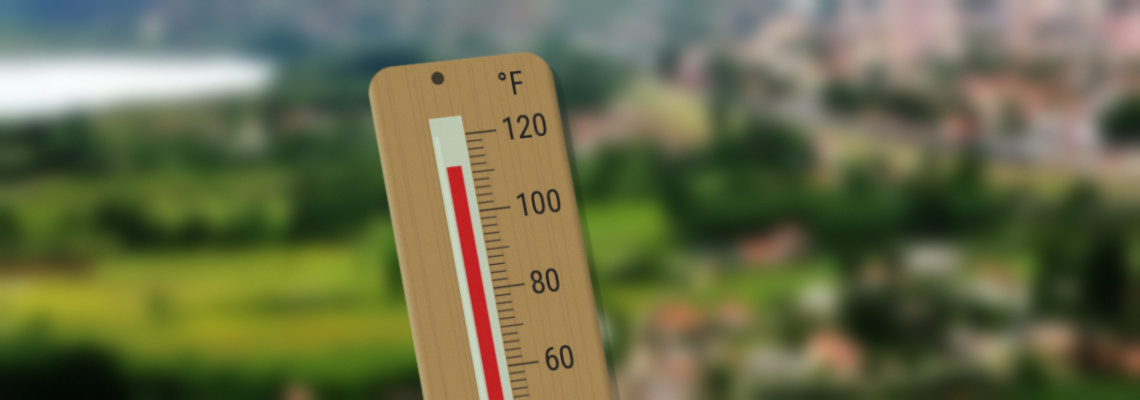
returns 112°F
